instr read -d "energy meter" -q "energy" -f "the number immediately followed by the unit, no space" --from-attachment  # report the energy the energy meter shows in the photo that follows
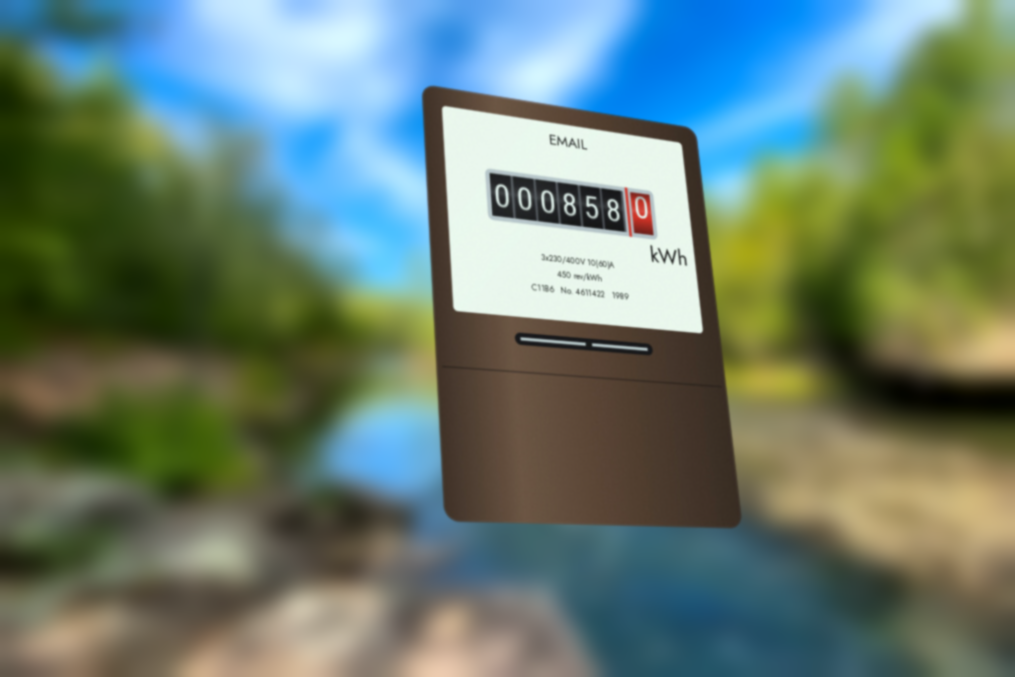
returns 858.0kWh
